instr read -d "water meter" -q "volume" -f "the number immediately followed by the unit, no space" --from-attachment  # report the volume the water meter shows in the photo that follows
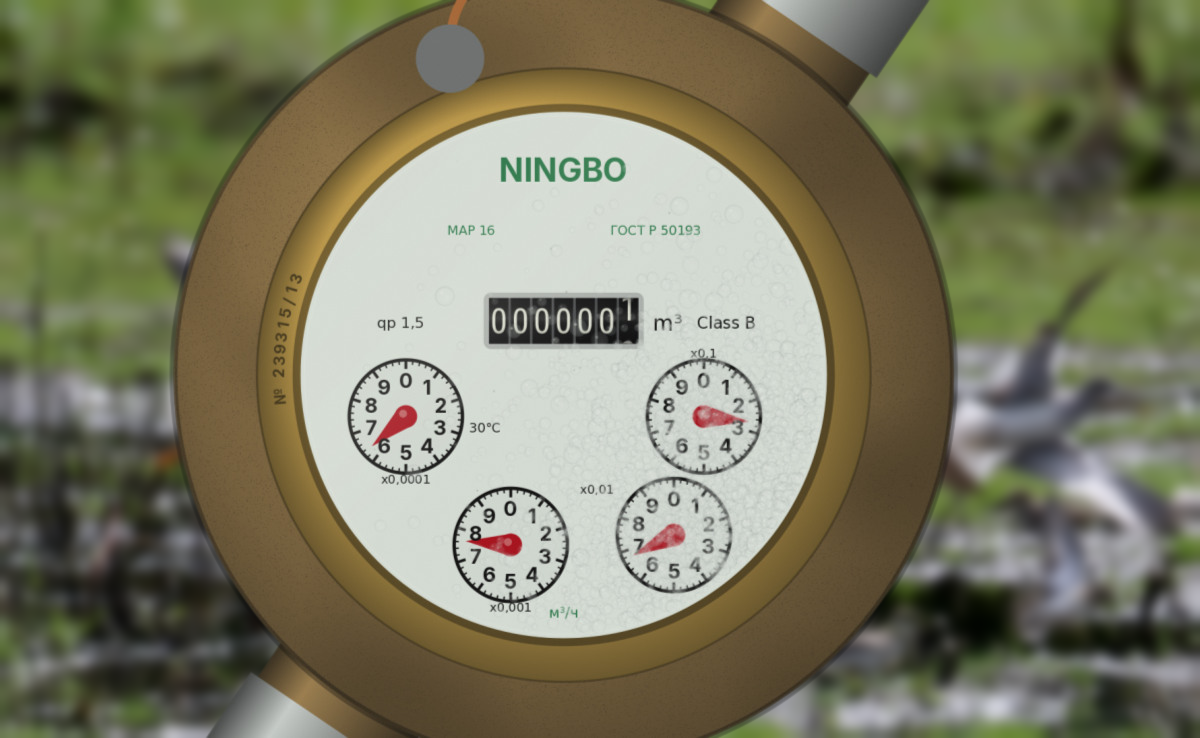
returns 1.2676m³
